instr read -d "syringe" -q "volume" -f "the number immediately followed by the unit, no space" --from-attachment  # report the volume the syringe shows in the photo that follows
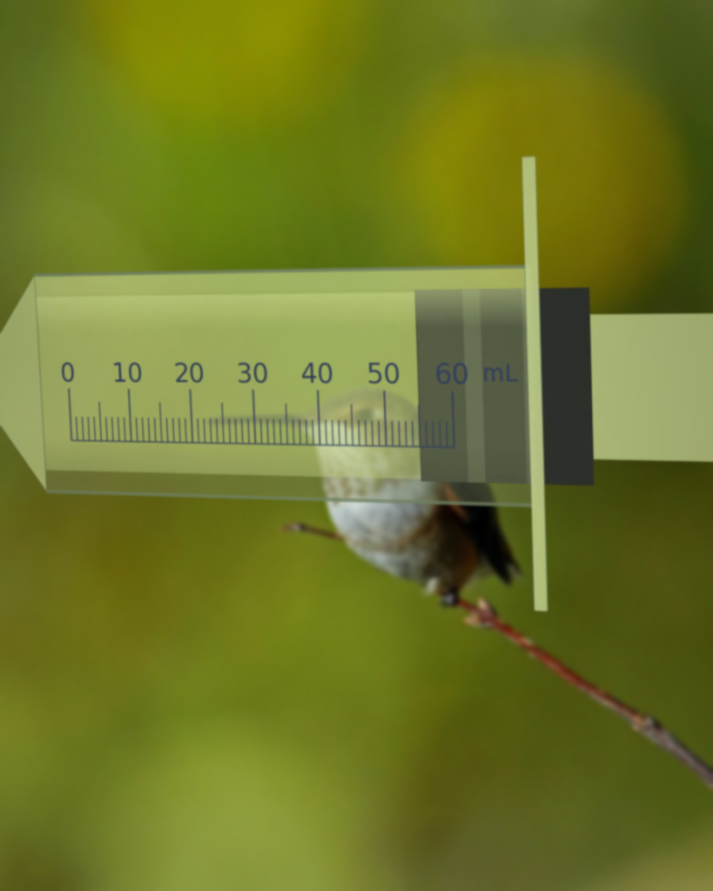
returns 55mL
